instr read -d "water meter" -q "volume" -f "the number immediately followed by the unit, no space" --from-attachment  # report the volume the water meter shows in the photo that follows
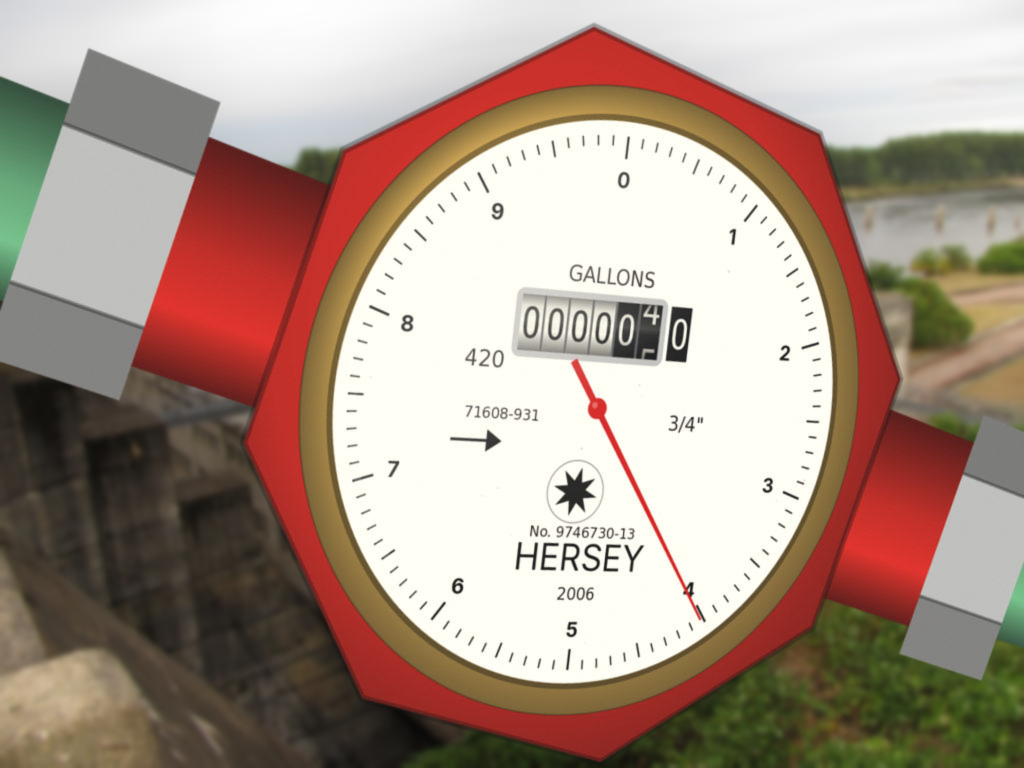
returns 44.0gal
